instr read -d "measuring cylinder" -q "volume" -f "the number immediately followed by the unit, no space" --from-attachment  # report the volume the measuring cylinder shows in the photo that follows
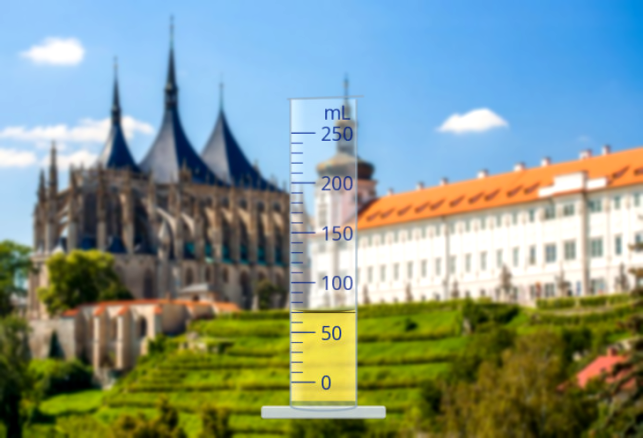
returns 70mL
